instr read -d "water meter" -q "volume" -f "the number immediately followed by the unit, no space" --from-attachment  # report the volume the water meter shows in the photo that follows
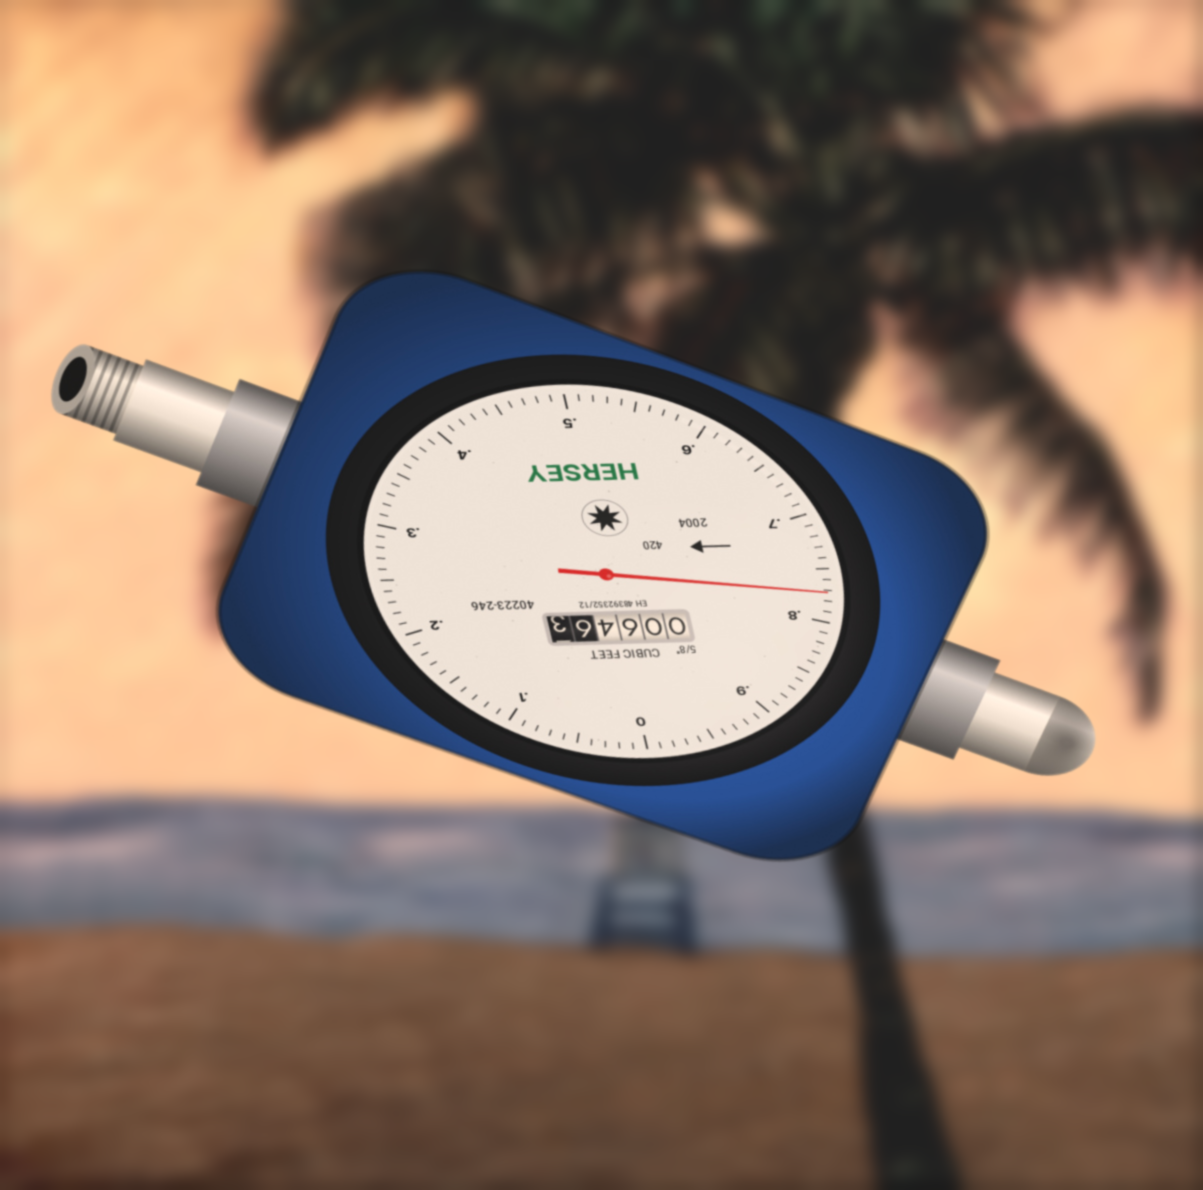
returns 6462.77ft³
